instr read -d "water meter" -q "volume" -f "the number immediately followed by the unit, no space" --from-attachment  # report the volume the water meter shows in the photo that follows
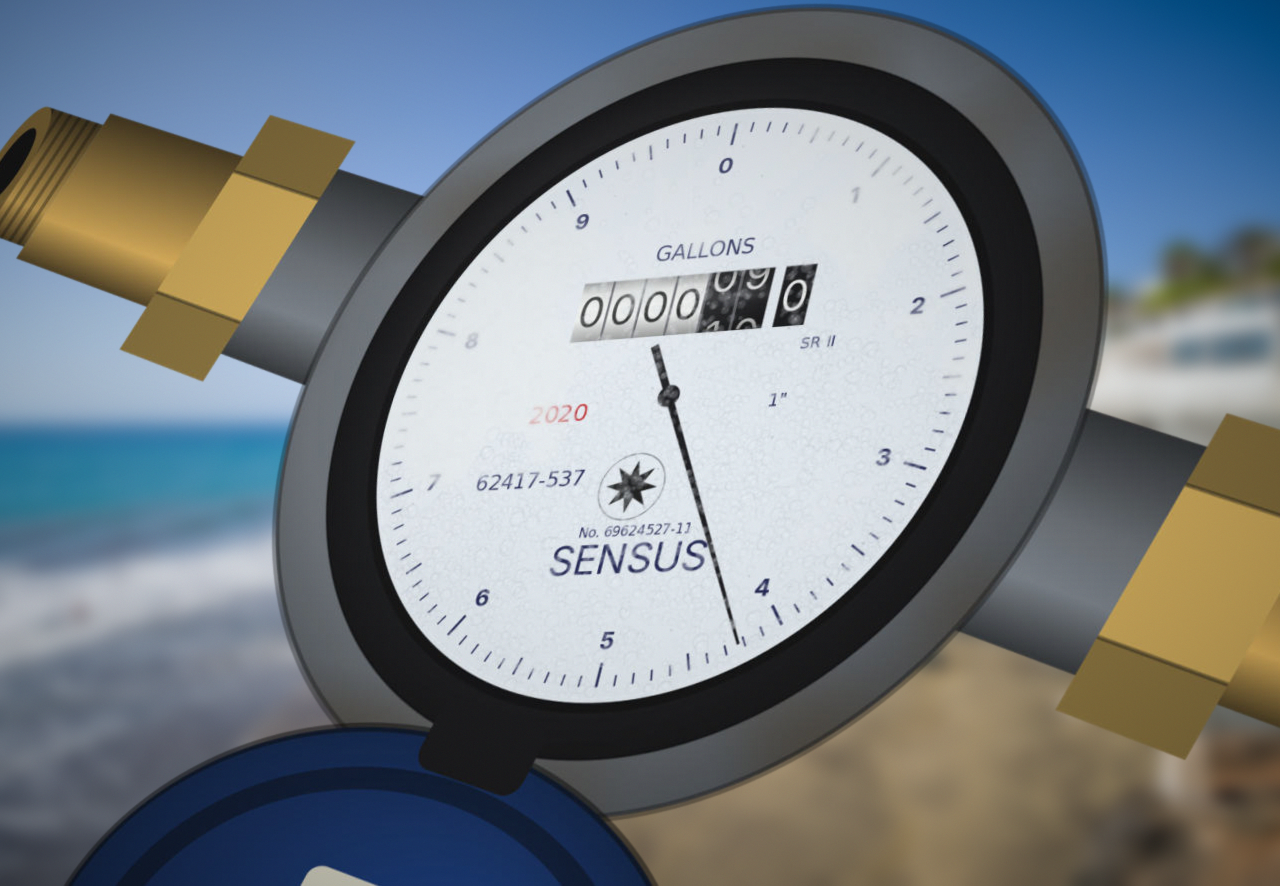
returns 94.2gal
